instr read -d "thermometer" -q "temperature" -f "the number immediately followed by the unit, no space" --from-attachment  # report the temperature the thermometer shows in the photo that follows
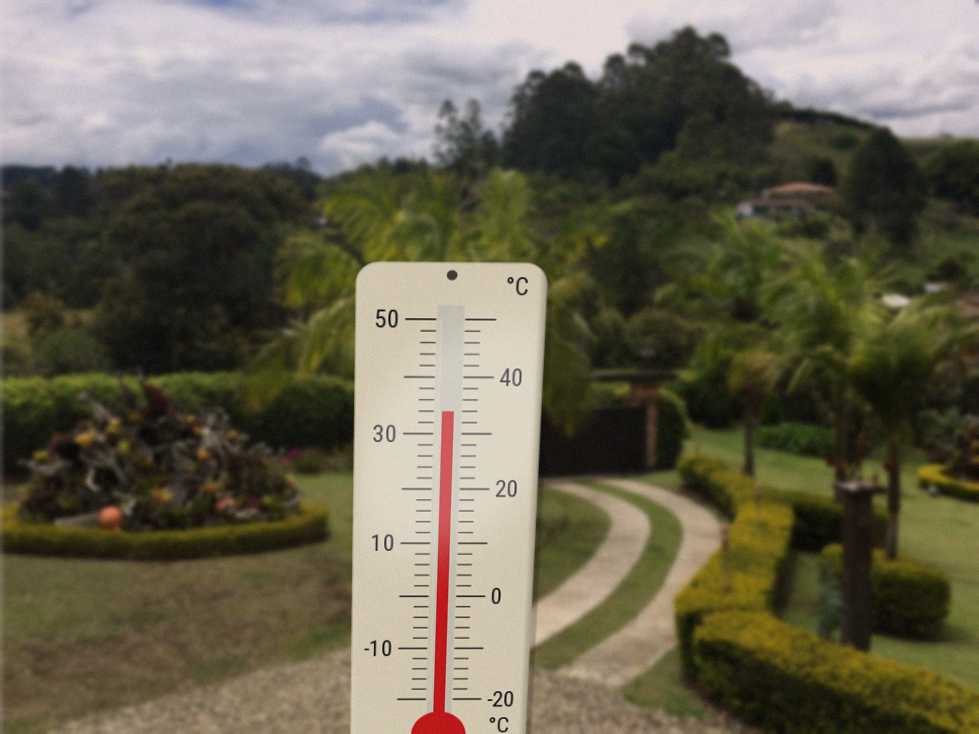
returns 34°C
